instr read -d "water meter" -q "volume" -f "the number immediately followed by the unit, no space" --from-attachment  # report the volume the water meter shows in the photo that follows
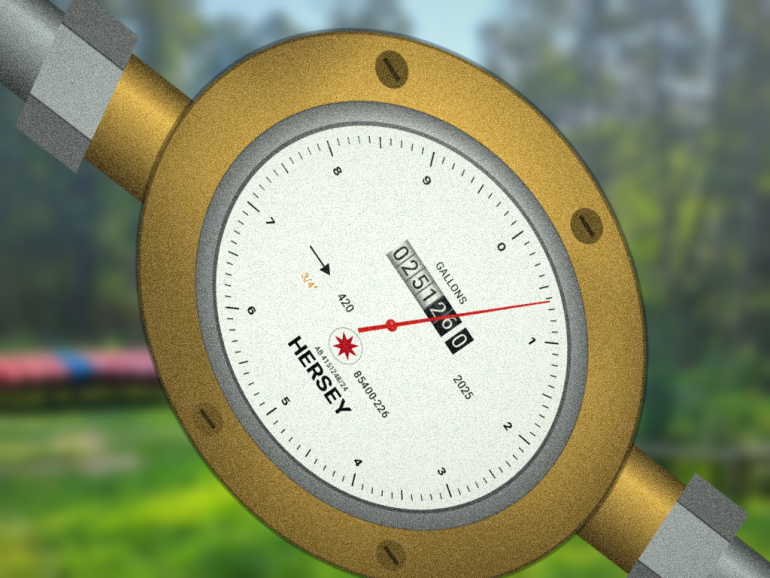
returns 251260.6gal
